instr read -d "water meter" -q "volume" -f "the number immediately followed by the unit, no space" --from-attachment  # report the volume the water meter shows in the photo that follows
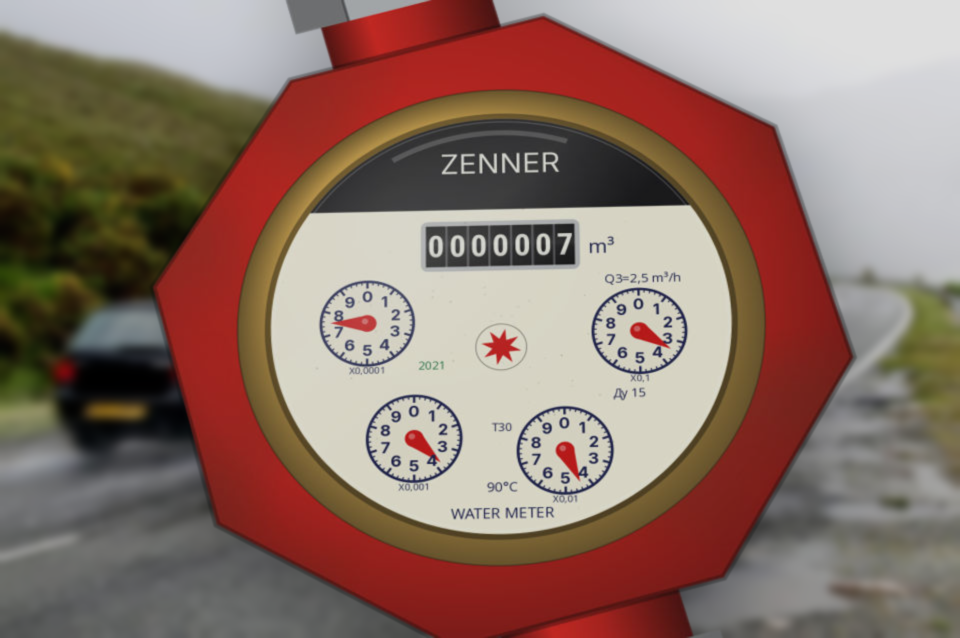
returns 7.3437m³
